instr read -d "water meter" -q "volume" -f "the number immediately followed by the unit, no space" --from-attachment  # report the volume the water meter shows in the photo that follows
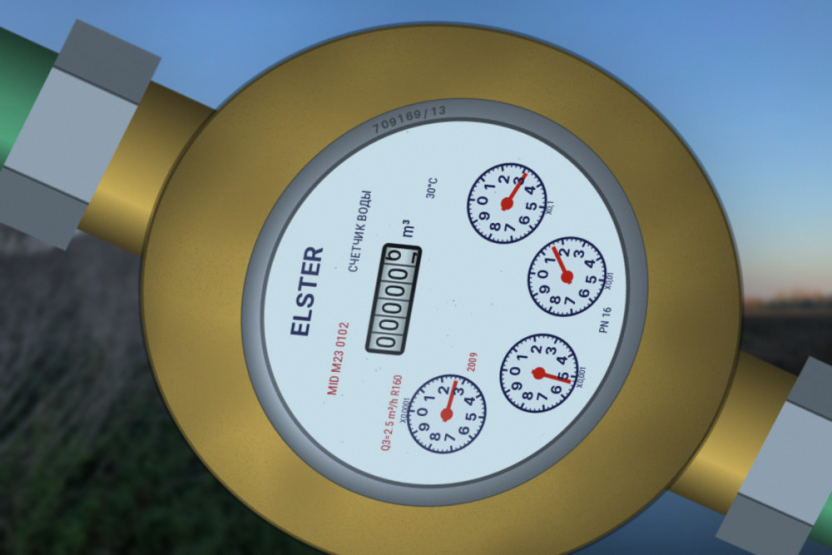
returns 6.3152m³
